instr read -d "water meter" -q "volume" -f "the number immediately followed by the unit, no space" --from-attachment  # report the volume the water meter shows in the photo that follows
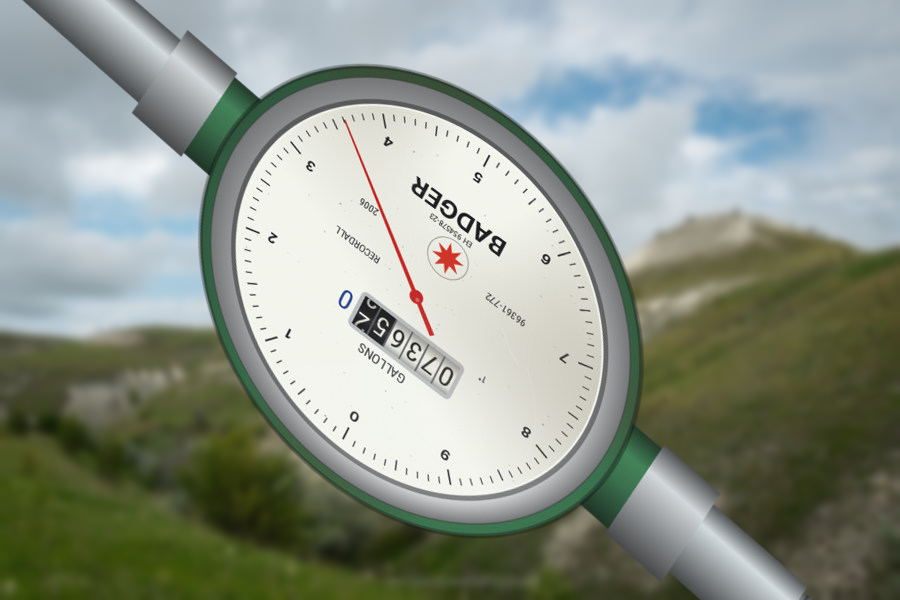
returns 736523.6gal
